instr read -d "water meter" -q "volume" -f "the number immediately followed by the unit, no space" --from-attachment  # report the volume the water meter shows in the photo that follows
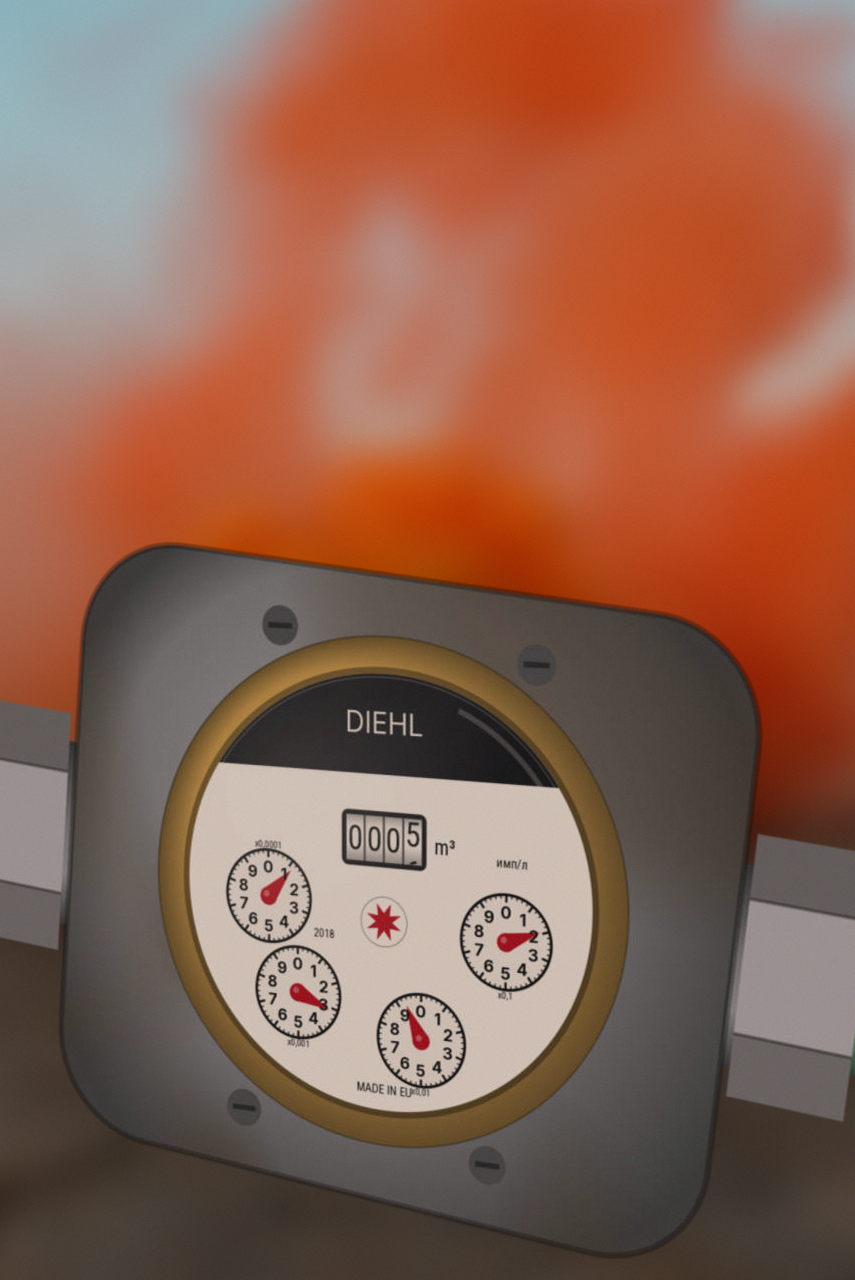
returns 5.1931m³
